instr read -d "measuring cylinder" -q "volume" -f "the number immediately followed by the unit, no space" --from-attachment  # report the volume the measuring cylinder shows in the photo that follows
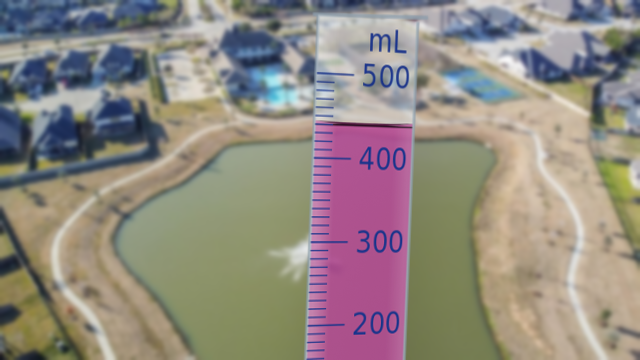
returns 440mL
